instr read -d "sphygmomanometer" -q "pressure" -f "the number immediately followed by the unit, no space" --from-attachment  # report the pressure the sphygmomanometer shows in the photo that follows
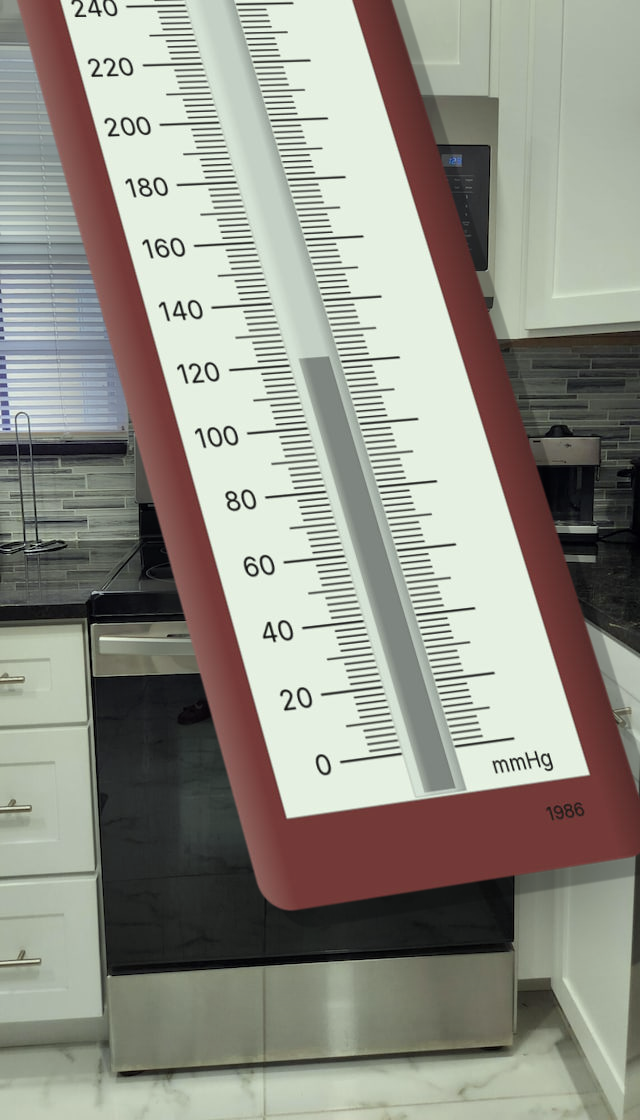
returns 122mmHg
